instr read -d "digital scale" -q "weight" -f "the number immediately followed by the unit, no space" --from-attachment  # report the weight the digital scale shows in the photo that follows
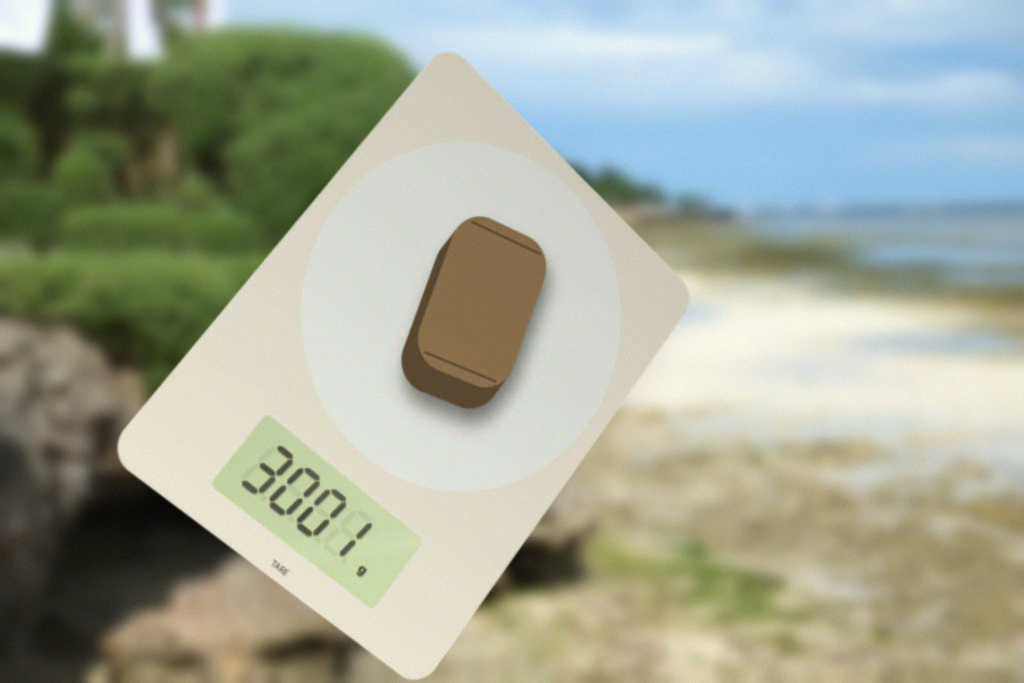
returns 3001g
